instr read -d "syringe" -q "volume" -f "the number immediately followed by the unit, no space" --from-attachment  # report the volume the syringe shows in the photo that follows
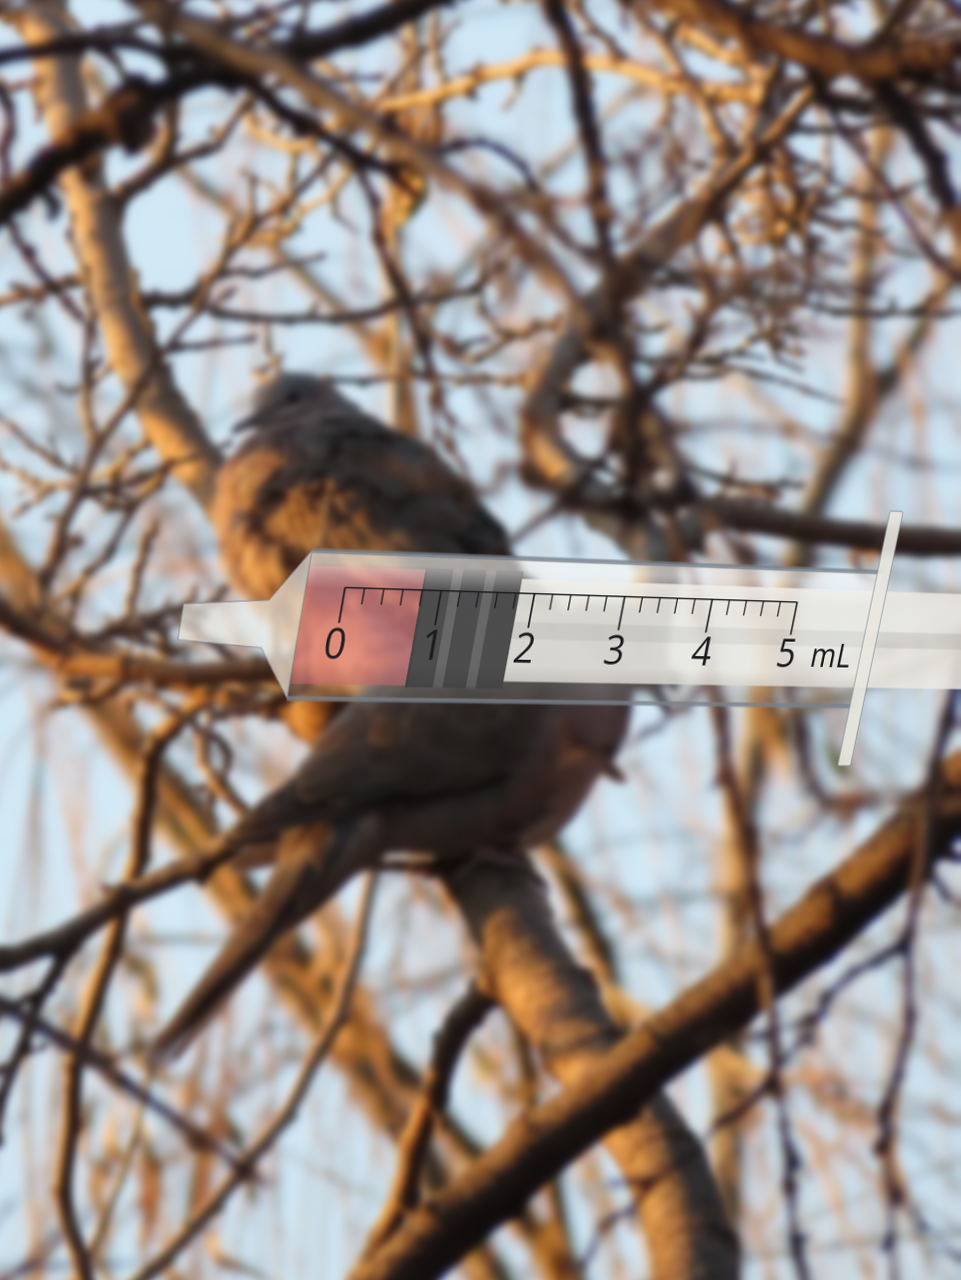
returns 0.8mL
